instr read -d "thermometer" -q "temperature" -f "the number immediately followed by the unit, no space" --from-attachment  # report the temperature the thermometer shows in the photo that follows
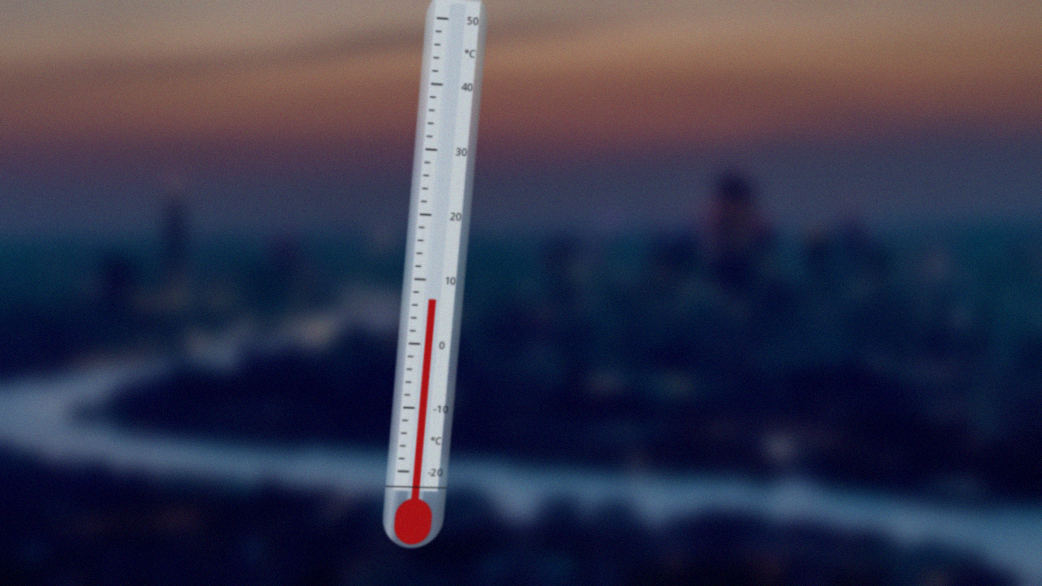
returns 7°C
